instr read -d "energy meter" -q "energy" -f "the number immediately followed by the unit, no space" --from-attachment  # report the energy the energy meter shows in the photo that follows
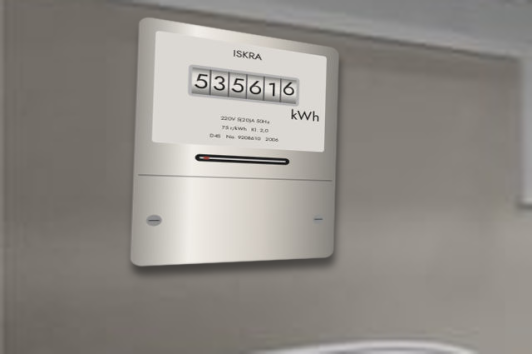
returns 535616kWh
